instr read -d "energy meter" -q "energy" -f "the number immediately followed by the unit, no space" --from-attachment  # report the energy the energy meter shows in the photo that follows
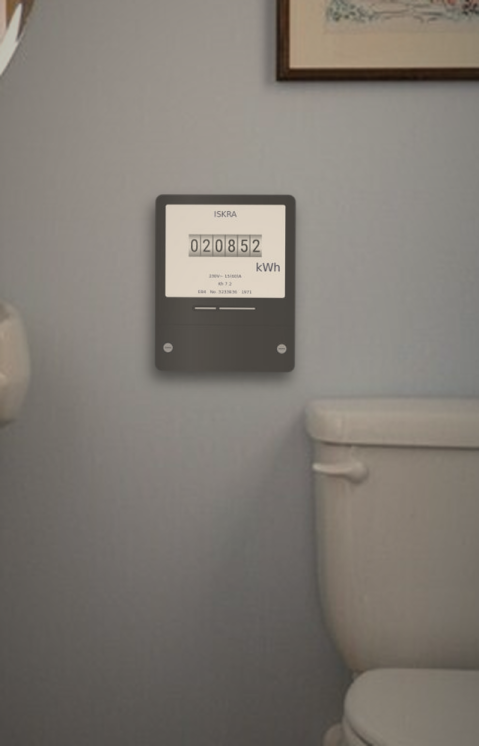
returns 20852kWh
